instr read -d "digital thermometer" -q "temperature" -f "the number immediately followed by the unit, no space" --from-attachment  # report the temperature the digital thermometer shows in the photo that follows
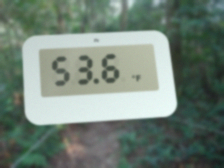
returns 53.6°F
